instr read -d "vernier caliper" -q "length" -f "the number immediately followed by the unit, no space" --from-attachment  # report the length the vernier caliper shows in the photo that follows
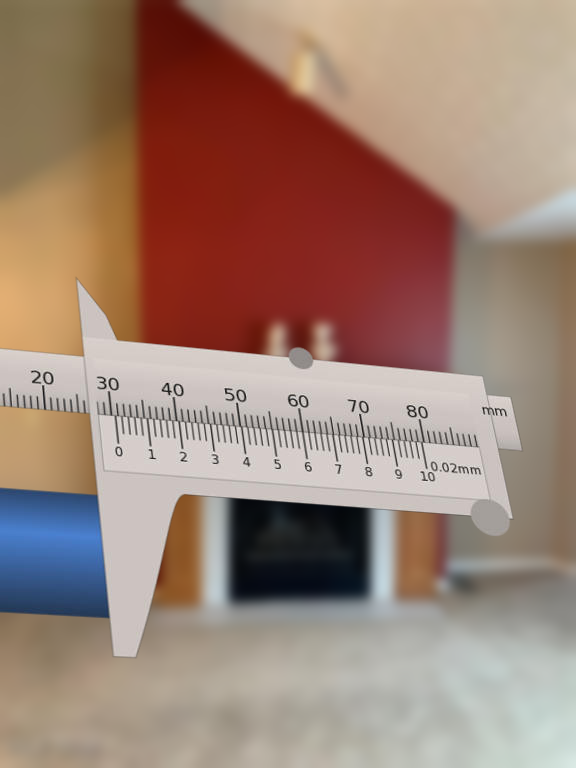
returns 30.6mm
